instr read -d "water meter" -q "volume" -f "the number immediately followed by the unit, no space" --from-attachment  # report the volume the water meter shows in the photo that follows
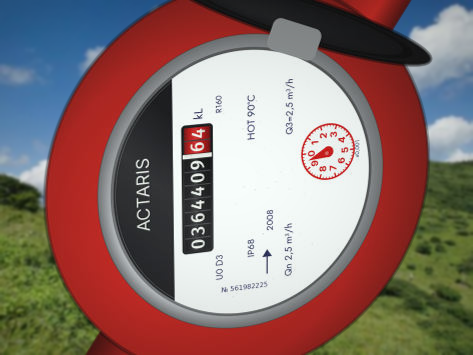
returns 364409.639kL
